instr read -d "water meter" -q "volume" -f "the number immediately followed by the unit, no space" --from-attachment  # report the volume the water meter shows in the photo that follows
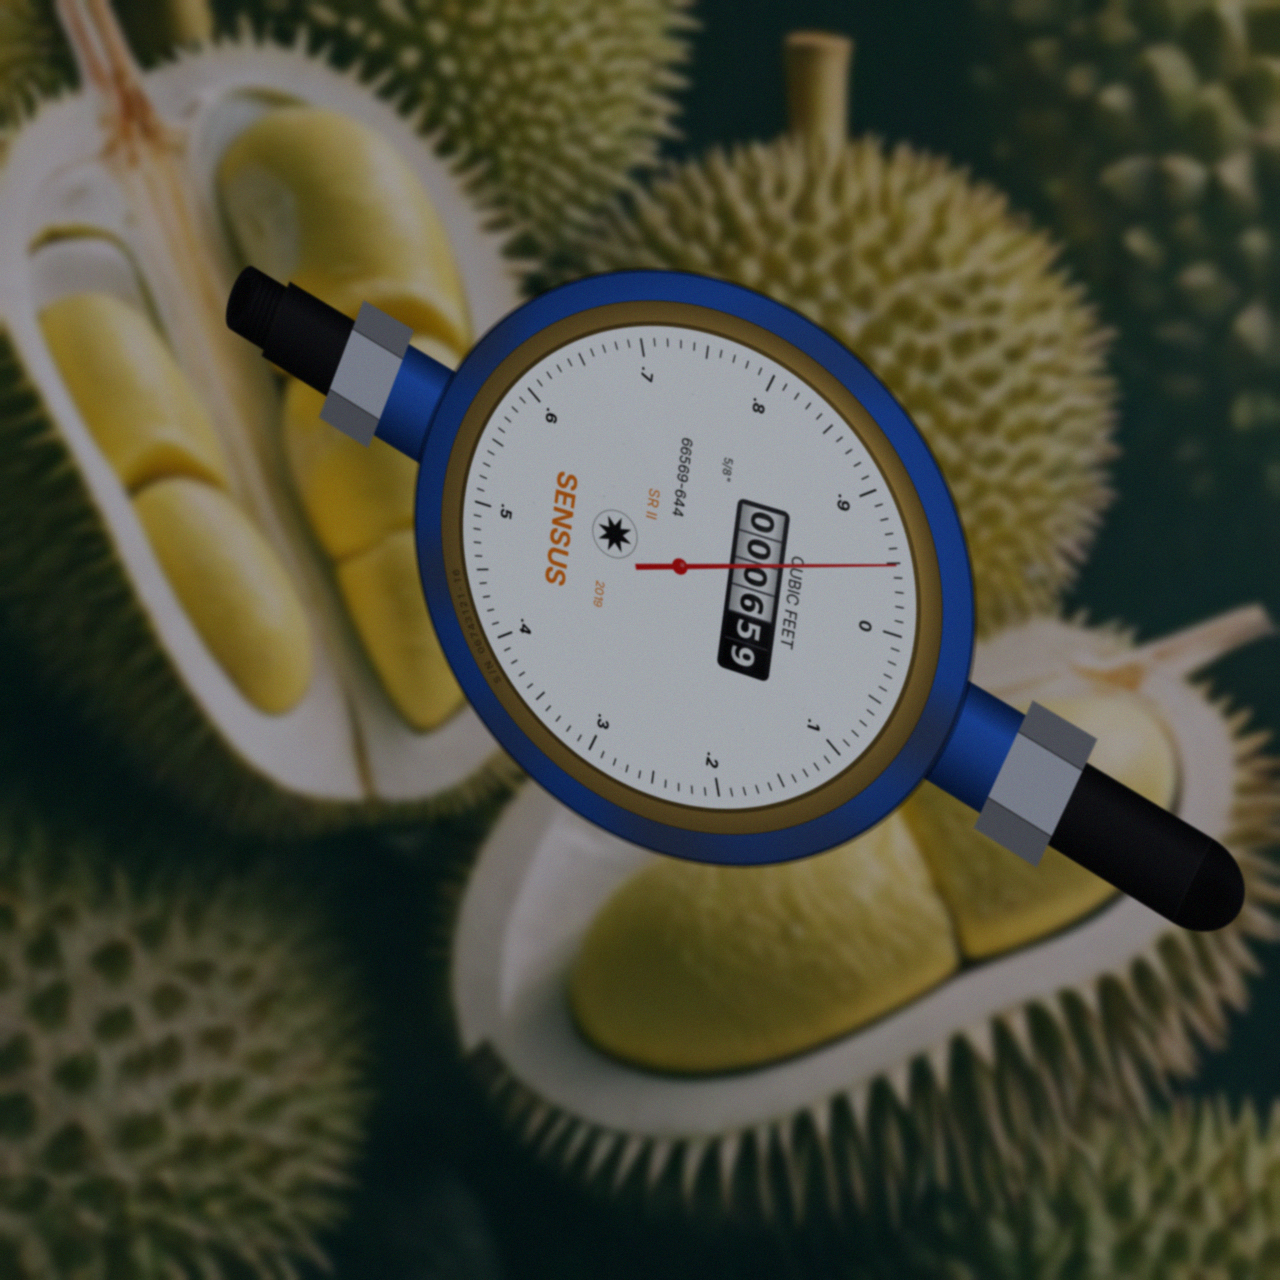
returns 658.95ft³
